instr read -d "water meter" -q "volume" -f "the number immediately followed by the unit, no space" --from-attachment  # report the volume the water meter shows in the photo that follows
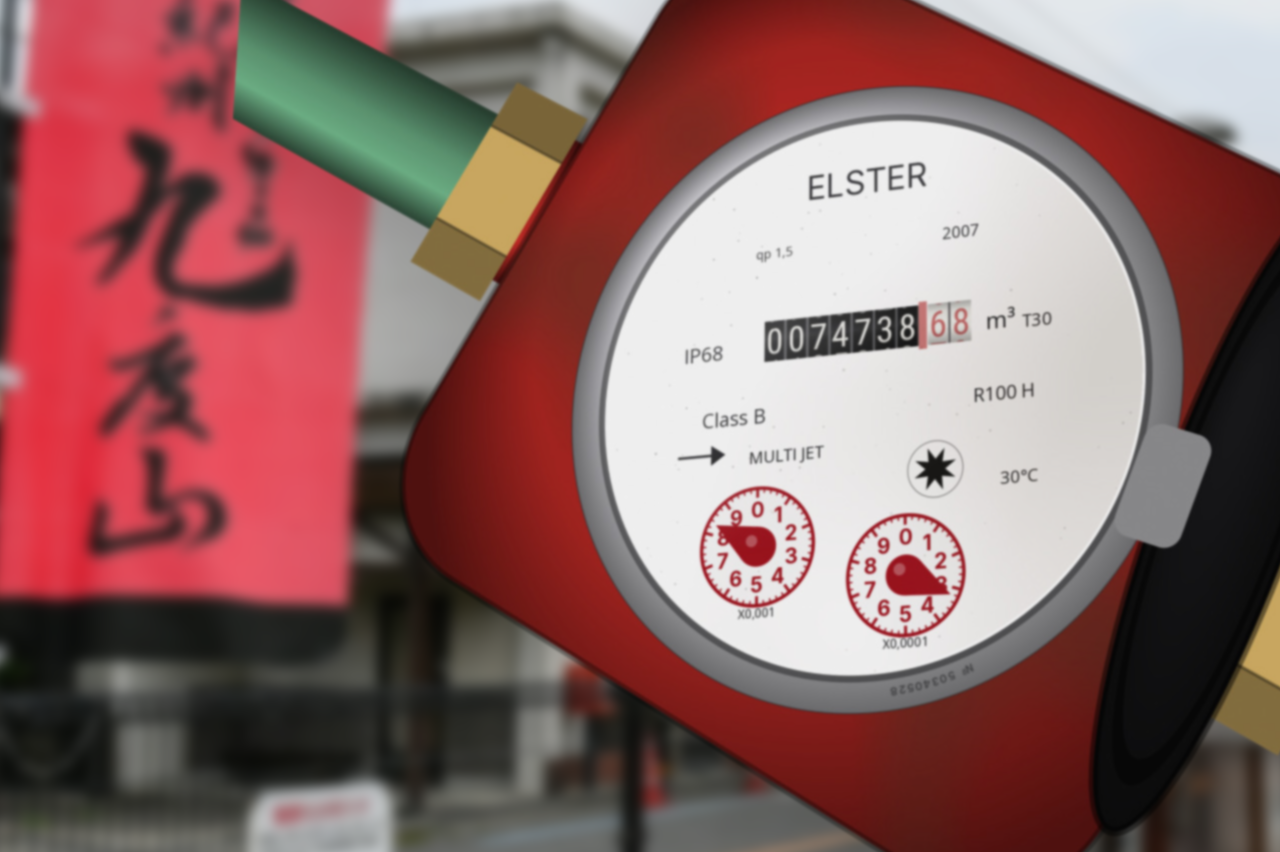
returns 74738.6883m³
